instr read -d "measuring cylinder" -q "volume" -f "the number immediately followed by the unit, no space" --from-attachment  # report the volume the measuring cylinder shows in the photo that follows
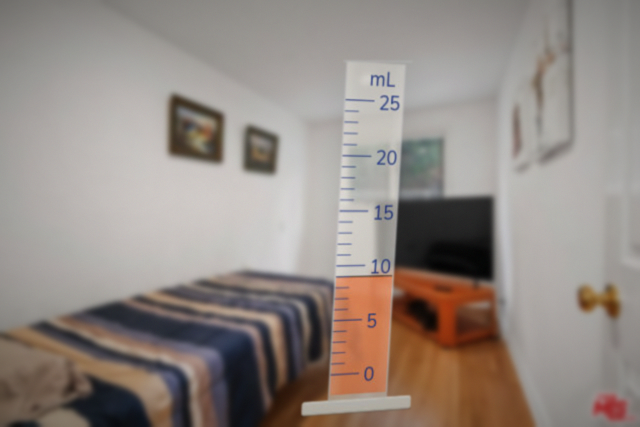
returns 9mL
